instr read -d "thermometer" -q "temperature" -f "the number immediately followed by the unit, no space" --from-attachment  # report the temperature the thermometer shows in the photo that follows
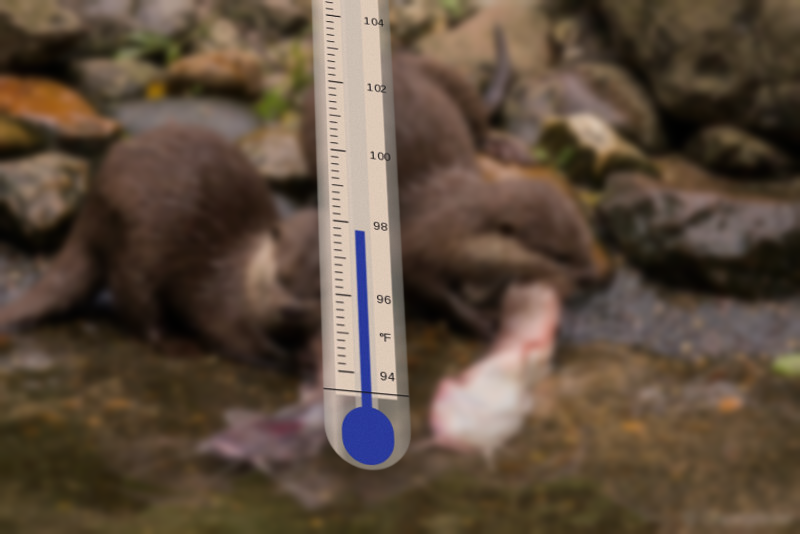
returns 97.8°F
